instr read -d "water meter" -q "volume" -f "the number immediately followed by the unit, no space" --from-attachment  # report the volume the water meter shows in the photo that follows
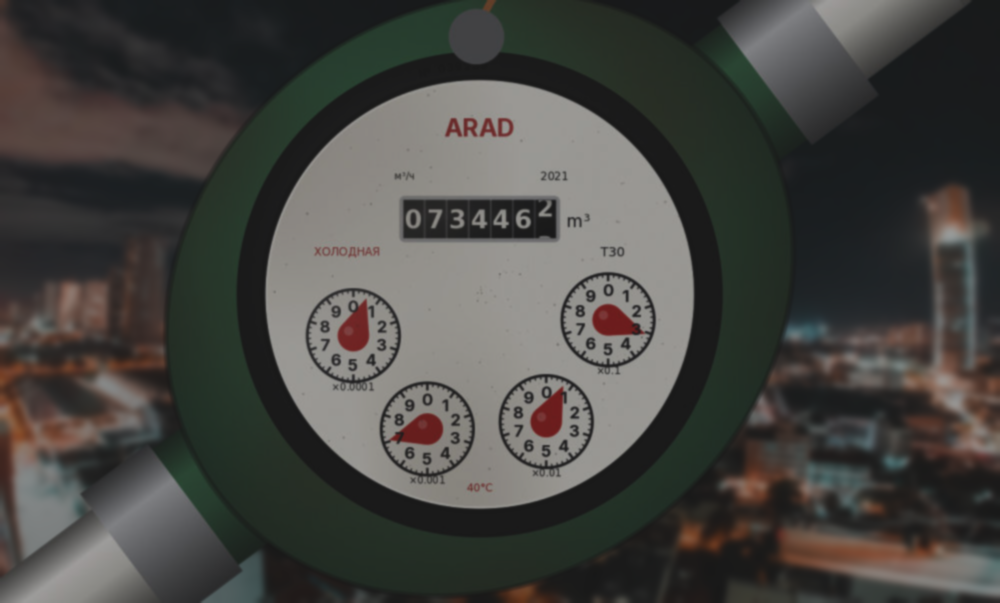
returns 734462.3070m³
